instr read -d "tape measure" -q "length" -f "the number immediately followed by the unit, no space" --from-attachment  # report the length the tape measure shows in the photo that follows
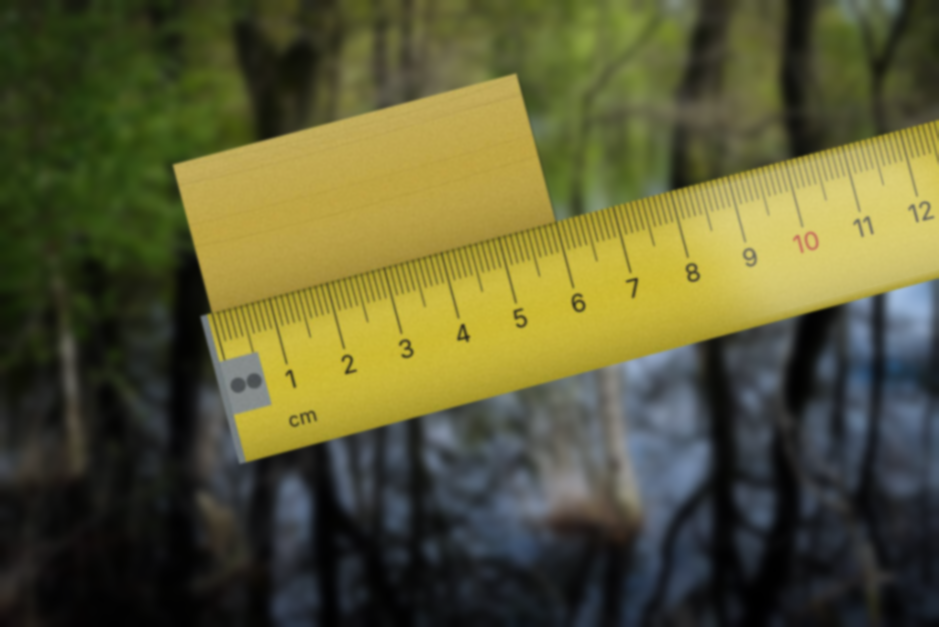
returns 6cm
